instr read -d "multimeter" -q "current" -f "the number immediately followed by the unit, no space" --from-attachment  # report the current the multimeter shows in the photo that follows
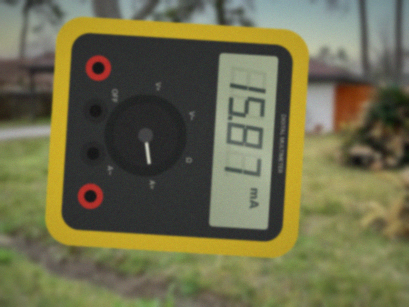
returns 15.87mA
